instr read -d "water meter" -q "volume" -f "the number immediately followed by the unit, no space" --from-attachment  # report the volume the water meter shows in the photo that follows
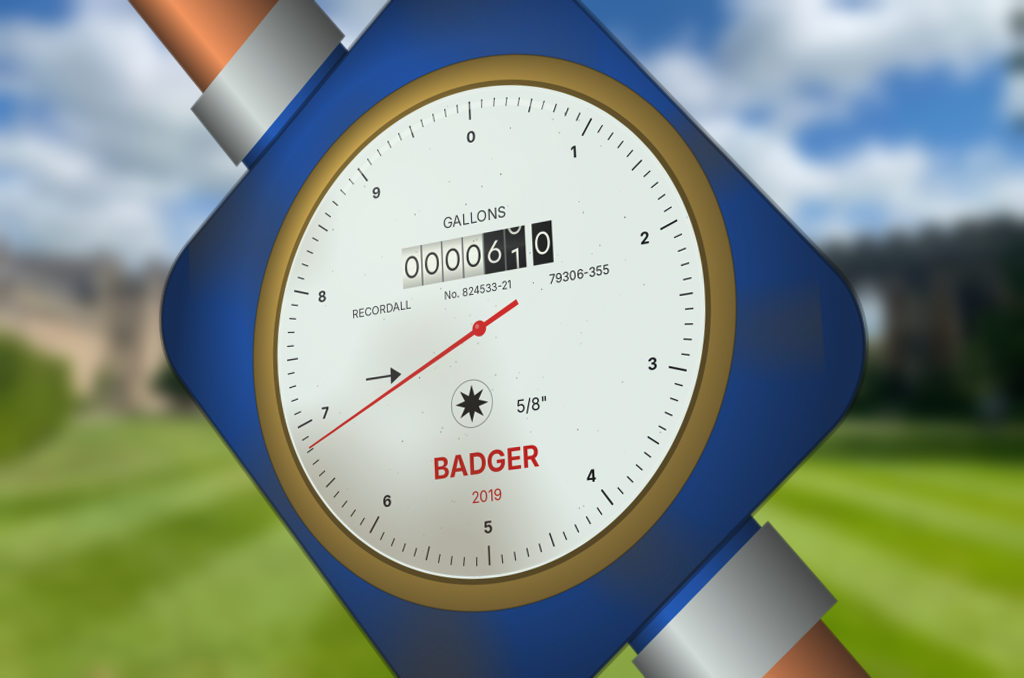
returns 606.8gal
